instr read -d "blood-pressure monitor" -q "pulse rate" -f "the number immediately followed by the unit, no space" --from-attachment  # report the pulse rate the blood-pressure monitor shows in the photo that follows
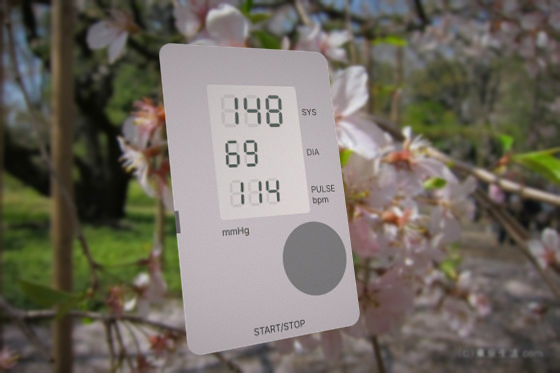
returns 114bpm
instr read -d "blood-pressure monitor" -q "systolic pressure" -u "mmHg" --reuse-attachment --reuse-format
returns 148mmHg
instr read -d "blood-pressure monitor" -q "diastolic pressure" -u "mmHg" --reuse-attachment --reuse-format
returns 69mmHg
